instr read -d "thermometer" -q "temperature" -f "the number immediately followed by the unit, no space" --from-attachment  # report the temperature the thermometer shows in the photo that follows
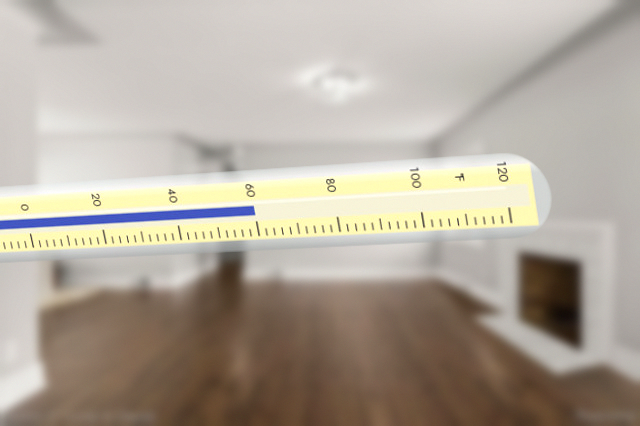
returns 60°F
